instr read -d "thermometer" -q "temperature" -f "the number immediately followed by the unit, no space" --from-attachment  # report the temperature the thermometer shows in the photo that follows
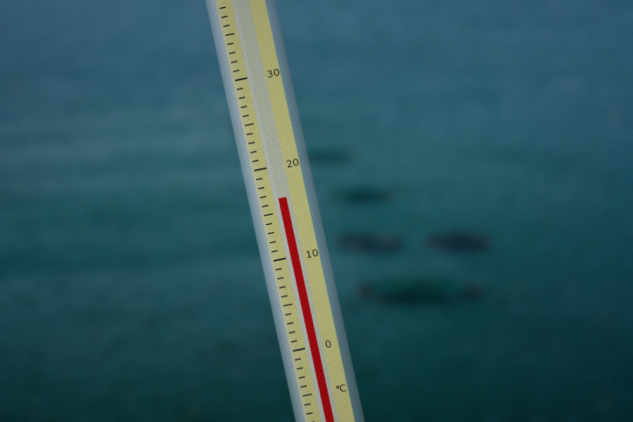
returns 16.5°C
